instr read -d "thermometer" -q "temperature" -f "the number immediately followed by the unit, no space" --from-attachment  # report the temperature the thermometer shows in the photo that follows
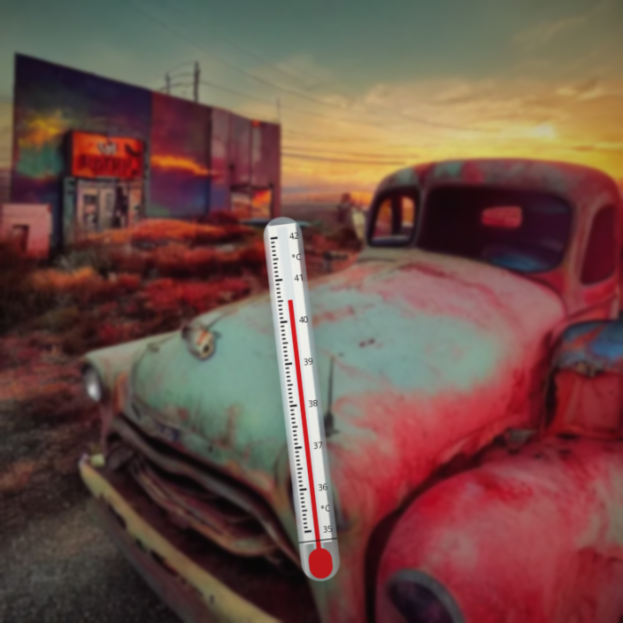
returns 40.5°C
